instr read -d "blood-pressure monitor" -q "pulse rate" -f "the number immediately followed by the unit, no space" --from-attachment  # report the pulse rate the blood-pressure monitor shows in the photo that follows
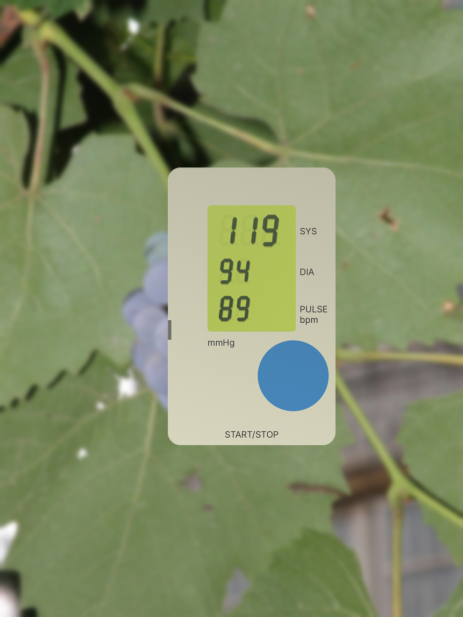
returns 89bpm
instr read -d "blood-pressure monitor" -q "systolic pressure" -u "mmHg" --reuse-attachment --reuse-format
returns 119mmHg
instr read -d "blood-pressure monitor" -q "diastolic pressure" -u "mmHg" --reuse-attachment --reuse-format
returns 94mmHg
